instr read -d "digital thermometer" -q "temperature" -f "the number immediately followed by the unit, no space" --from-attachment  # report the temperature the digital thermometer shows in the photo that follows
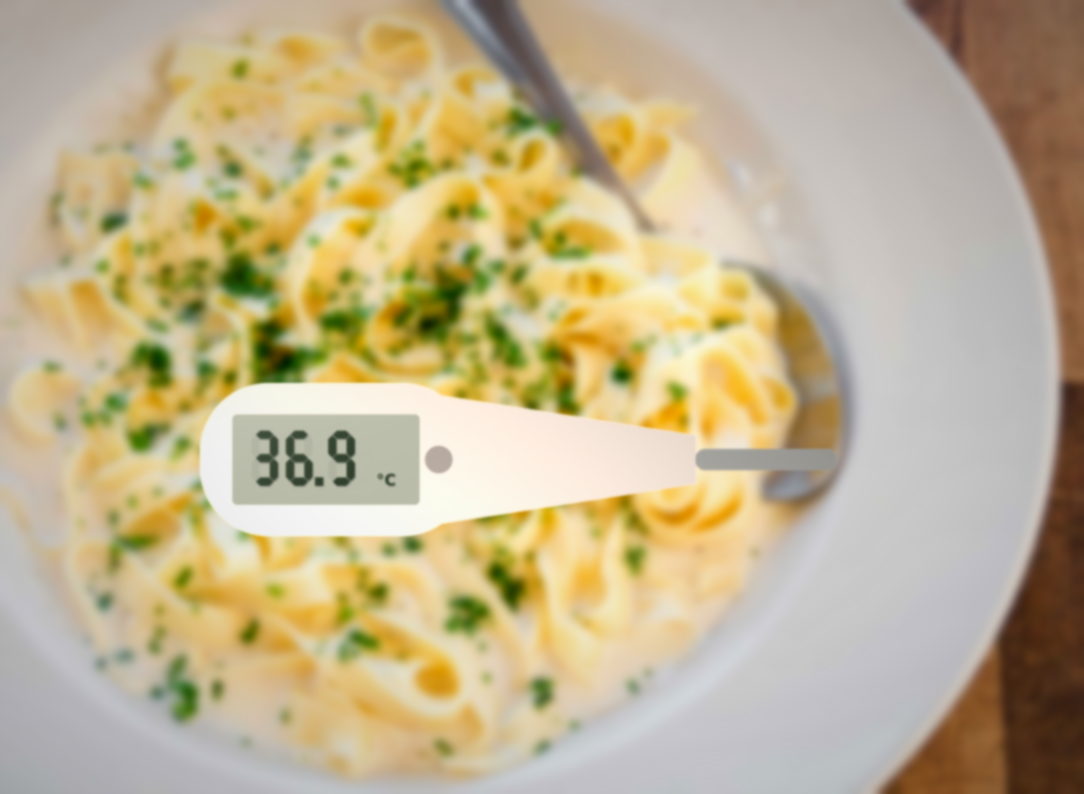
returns 36.9°C
